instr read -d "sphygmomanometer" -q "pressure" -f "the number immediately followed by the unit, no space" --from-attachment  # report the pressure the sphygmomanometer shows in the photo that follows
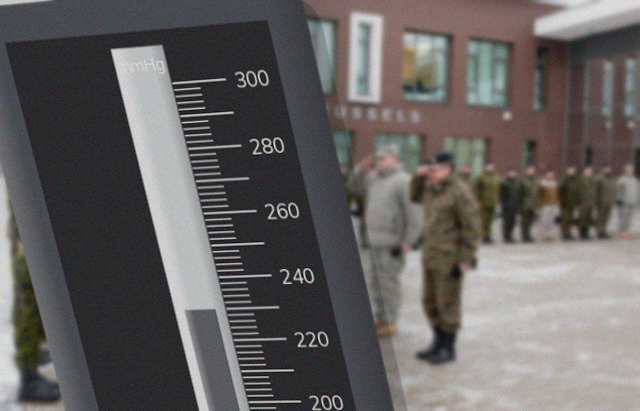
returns 230mmHg
